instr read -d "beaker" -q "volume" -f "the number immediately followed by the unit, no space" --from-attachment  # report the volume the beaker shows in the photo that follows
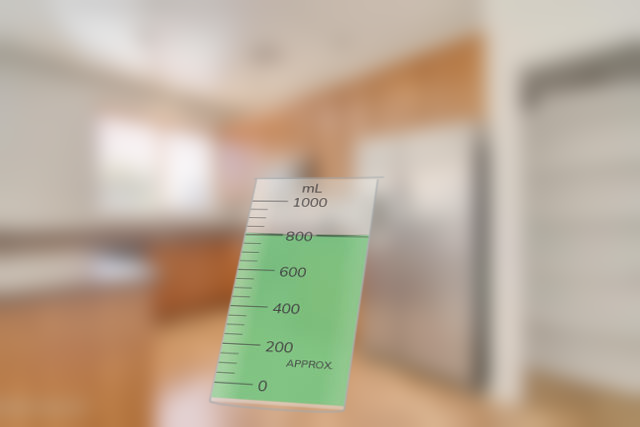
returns 800mL
